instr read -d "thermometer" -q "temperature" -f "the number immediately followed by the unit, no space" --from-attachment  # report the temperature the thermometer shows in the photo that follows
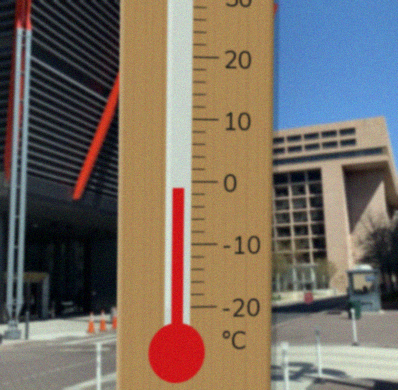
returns -1°C
